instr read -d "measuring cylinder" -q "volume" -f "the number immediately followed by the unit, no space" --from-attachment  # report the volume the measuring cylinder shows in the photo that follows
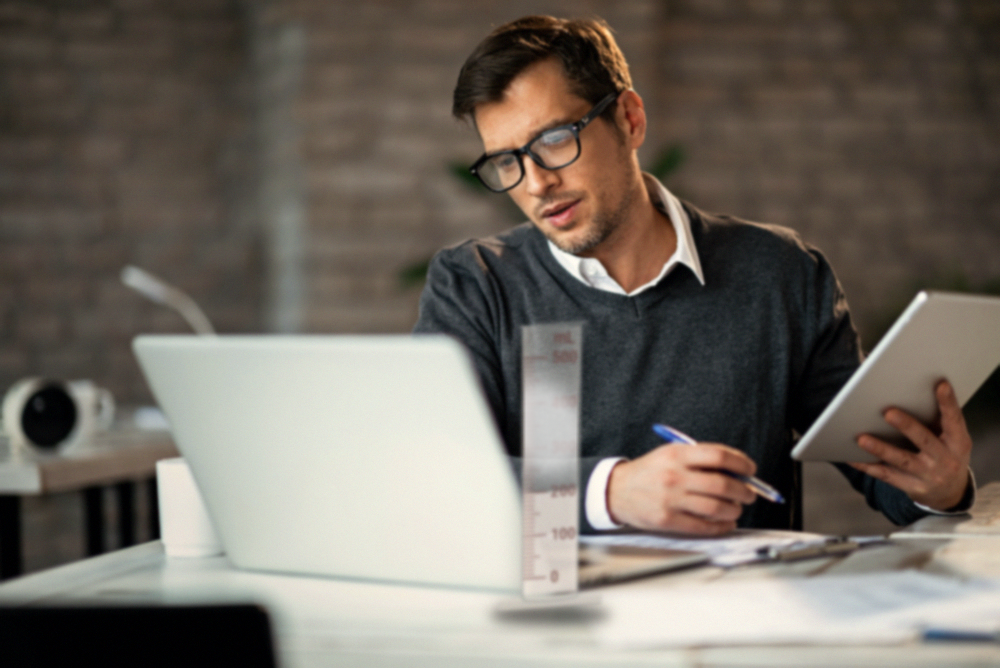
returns 200mL
